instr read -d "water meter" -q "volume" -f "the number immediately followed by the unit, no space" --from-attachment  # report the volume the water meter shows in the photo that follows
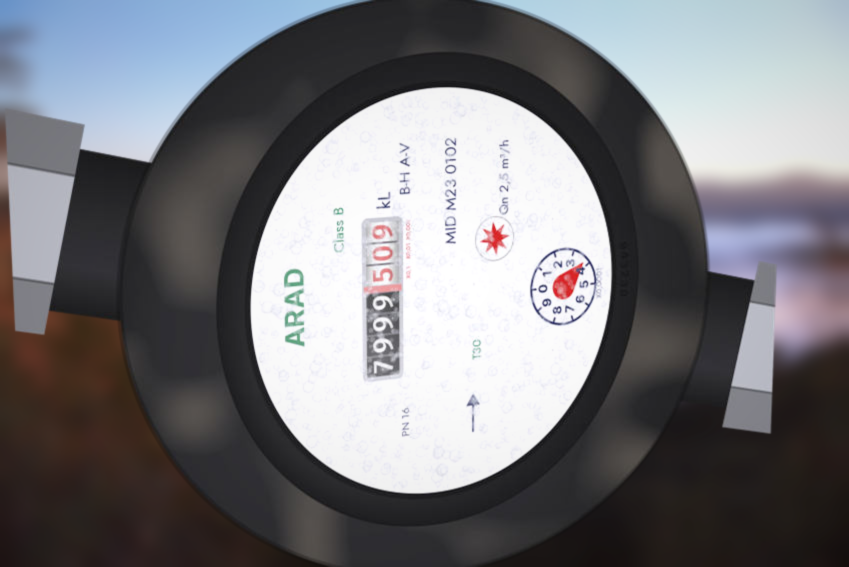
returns 7999.5093kL
